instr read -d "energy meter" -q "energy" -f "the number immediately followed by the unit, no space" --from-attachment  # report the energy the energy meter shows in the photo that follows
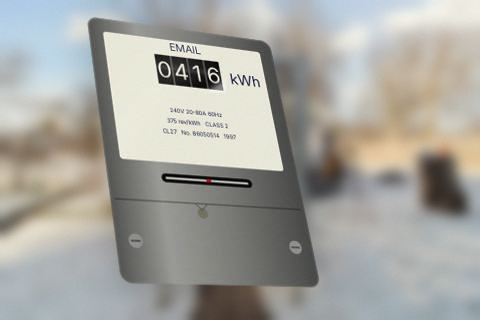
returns 416kWh
